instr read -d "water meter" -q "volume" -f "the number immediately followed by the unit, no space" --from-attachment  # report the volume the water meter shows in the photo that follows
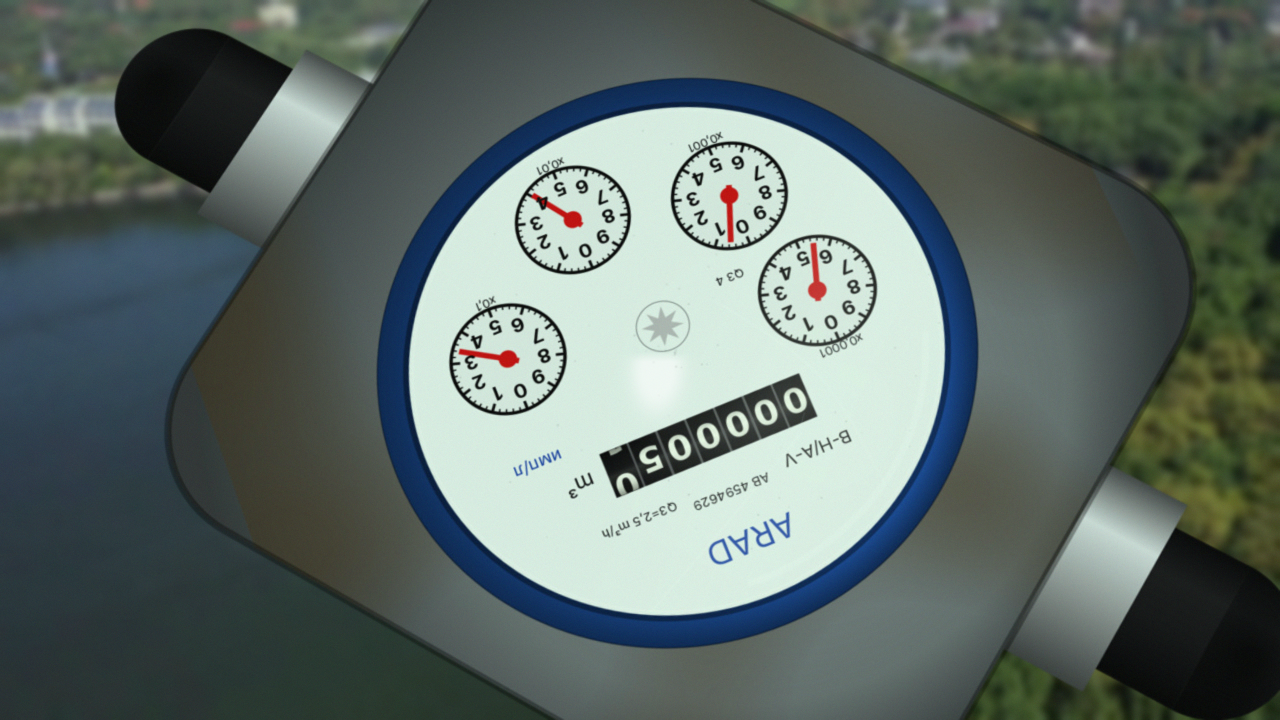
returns 50.3405m³
